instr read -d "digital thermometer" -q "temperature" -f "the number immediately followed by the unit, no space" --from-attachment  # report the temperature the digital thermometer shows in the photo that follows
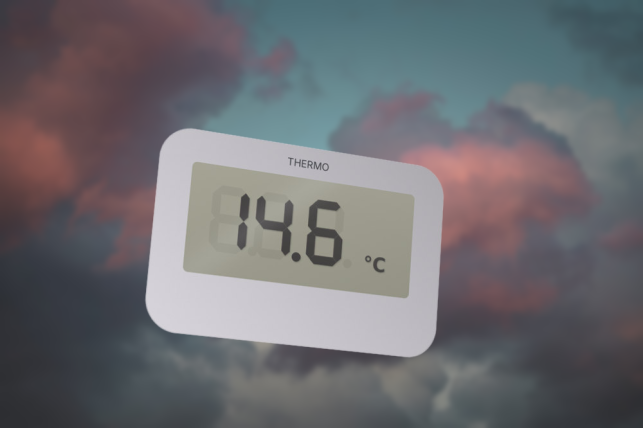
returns 14.6°C
